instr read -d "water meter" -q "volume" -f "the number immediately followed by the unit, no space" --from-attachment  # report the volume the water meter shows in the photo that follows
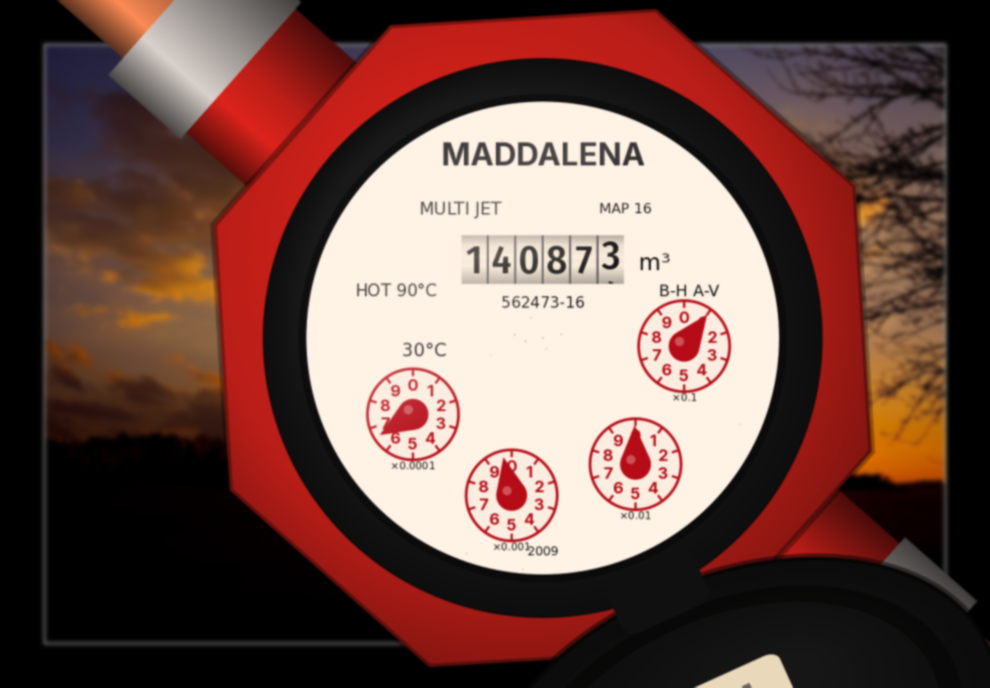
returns 140873.0996m³
